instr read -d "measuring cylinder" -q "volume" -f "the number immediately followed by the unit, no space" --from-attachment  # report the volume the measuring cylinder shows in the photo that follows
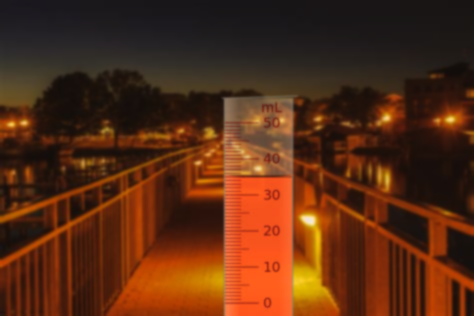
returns 35mL
